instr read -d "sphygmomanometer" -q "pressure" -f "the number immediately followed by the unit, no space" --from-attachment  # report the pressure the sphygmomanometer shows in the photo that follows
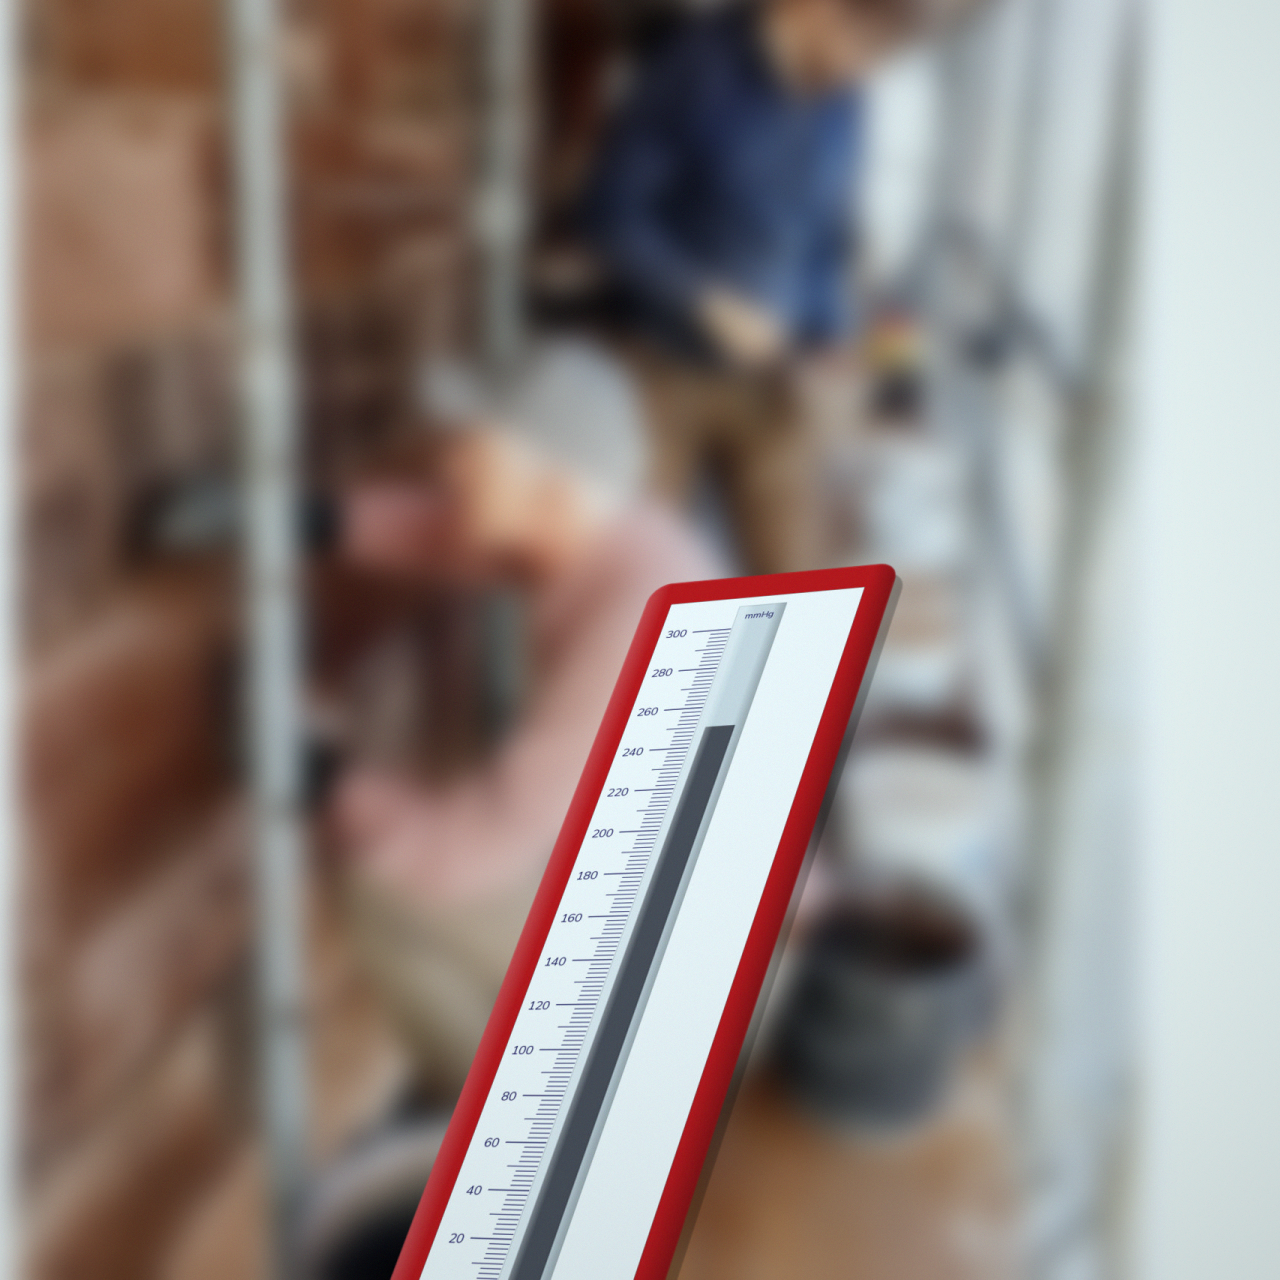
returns 250mmHg
